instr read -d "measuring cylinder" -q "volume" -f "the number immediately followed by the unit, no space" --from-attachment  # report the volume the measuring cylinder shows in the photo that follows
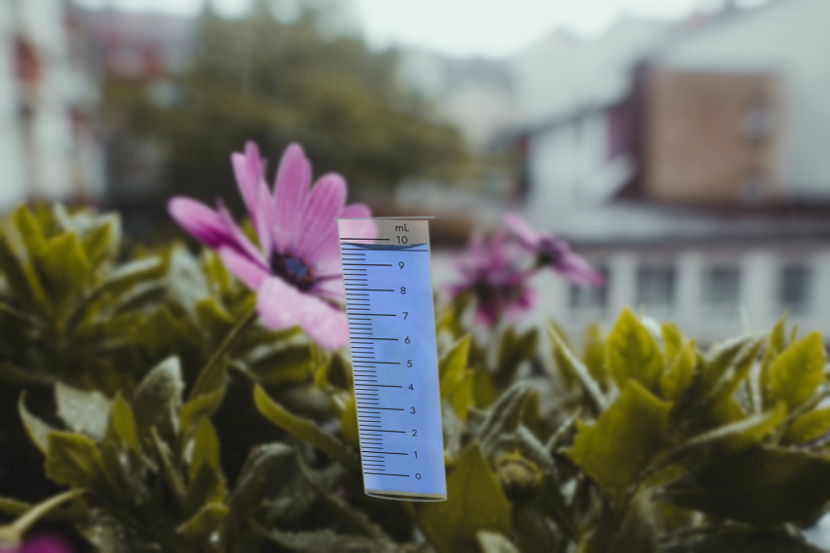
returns 9.6mL
